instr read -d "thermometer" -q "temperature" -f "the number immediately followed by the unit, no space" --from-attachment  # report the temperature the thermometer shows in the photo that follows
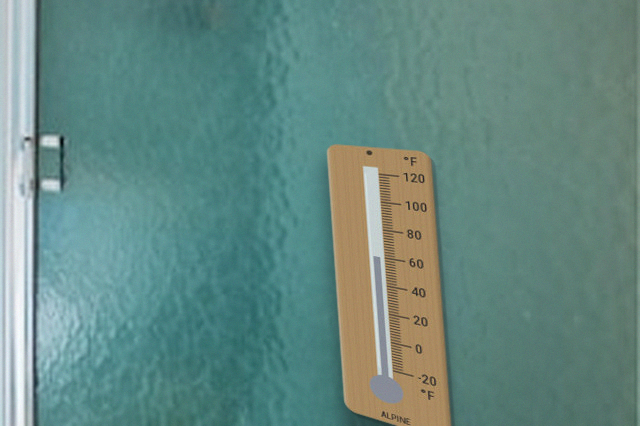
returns 60°F
